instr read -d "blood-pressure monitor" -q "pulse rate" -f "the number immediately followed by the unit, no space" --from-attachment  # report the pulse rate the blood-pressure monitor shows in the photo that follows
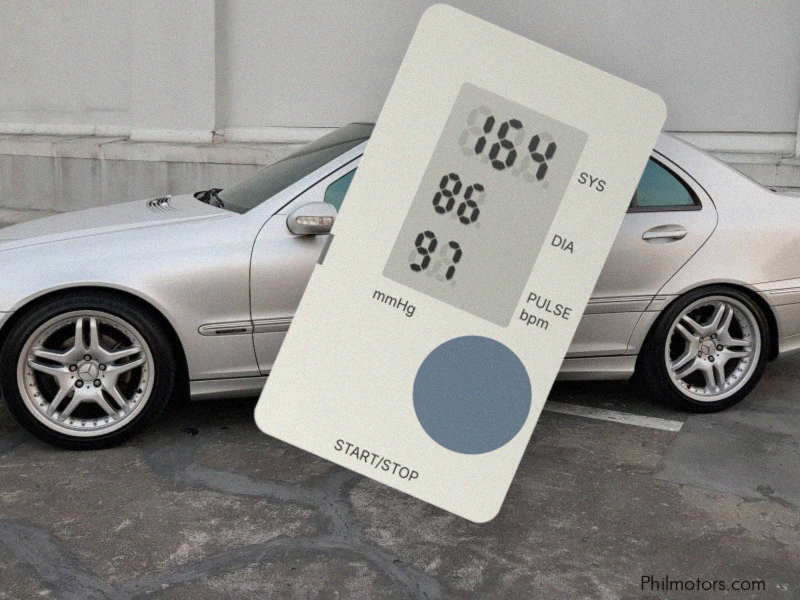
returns 97bpm
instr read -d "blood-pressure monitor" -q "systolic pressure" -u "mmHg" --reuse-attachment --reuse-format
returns 164mmHg
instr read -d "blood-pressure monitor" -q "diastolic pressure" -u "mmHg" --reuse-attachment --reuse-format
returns 86mmHg
